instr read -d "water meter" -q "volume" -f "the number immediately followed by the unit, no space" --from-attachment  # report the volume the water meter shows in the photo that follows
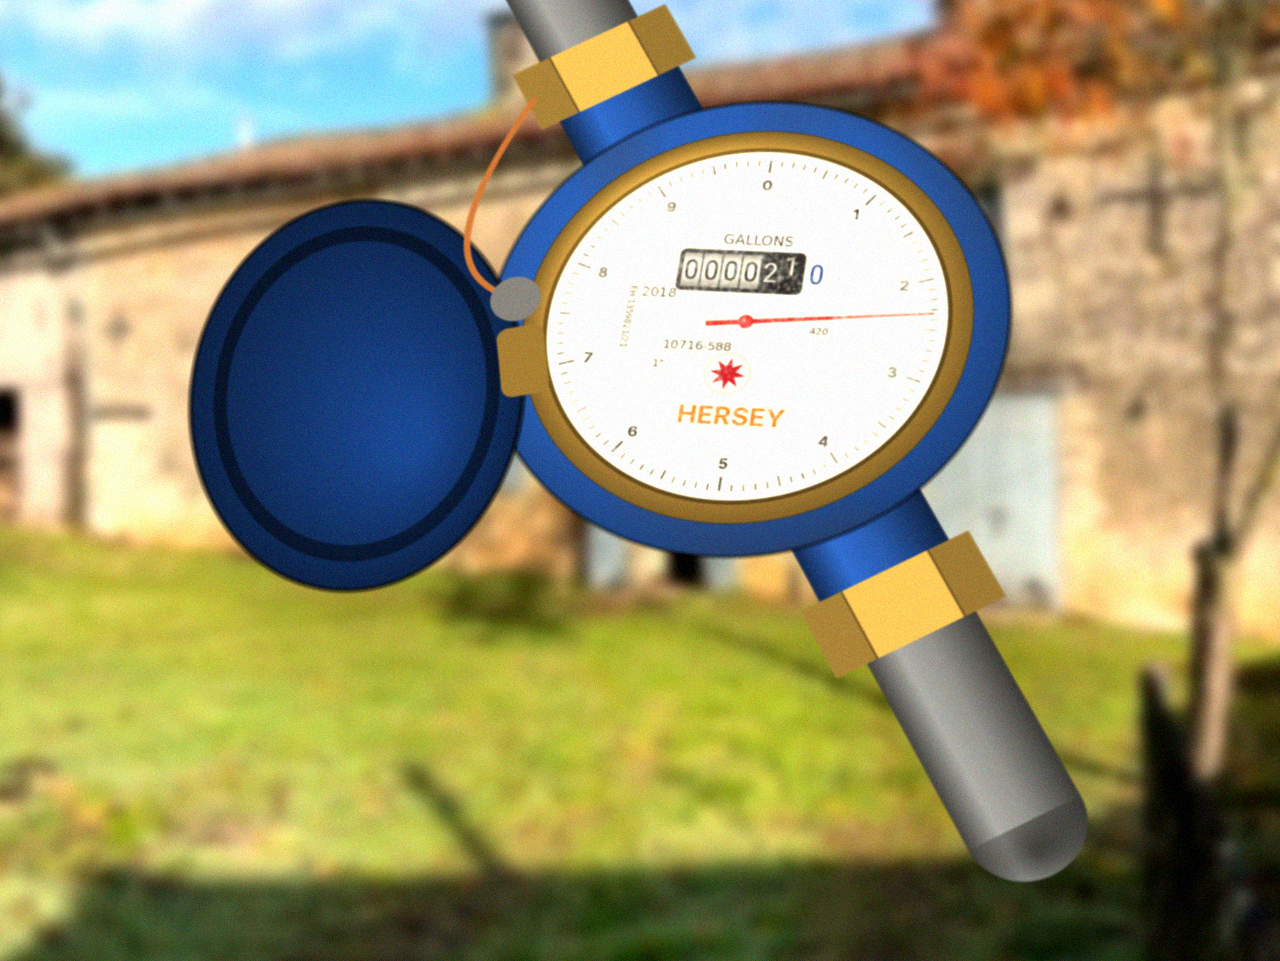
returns 212.3gal
